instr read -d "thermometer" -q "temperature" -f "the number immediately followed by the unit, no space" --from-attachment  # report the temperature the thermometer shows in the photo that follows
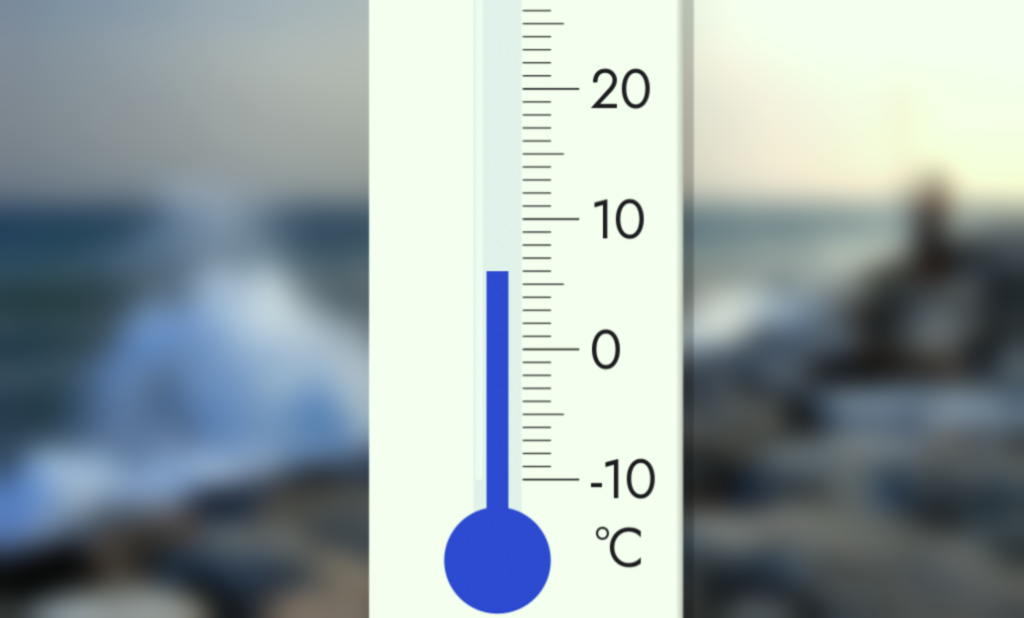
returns 6°C
